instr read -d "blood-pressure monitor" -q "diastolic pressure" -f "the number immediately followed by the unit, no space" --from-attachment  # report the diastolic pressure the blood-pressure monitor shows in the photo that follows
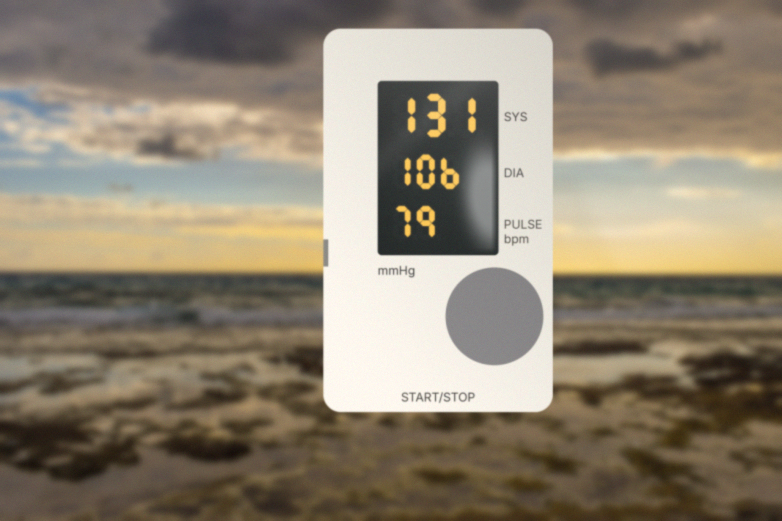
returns 106mmHg
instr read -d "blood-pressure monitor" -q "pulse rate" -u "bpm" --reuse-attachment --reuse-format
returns 79bpm
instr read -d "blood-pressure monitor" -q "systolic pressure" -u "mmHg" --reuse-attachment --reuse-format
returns 131mmHg
